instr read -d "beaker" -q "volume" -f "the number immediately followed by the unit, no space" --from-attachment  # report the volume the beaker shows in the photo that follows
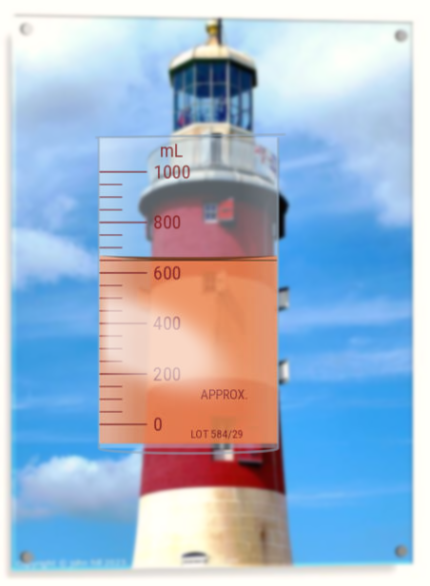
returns 650mL
